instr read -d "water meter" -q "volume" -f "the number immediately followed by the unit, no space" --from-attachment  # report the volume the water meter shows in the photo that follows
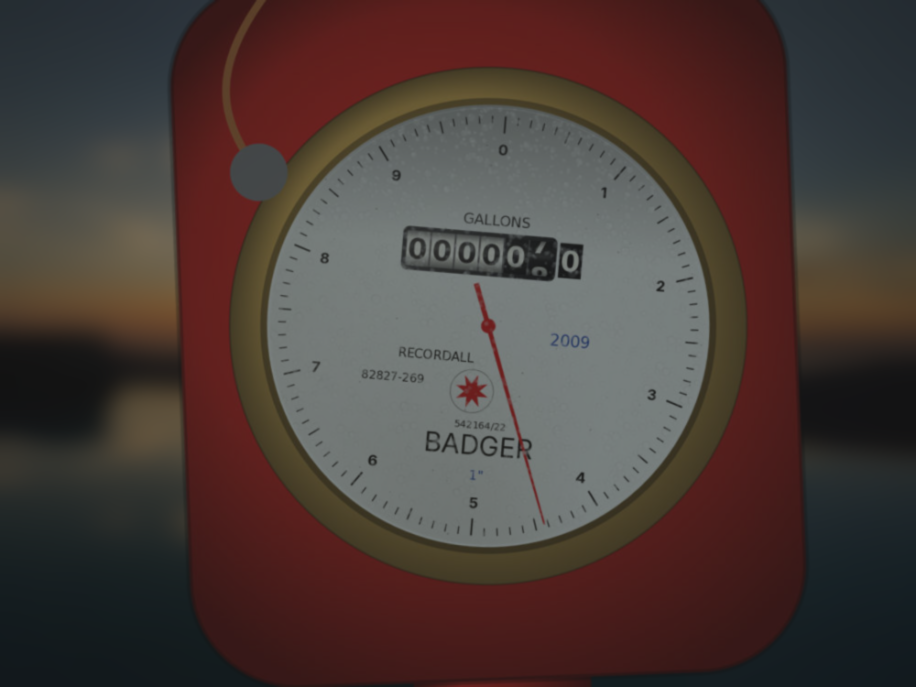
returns 74.4gal
